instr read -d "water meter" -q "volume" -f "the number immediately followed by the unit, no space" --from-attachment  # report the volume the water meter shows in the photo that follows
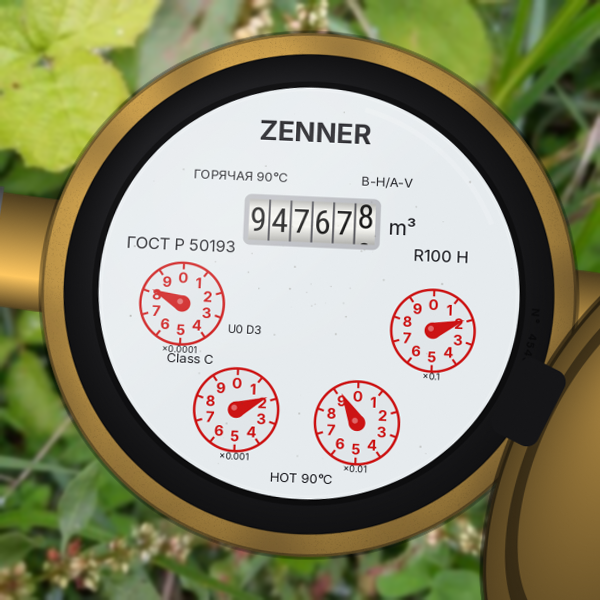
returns 947678.1918m³
